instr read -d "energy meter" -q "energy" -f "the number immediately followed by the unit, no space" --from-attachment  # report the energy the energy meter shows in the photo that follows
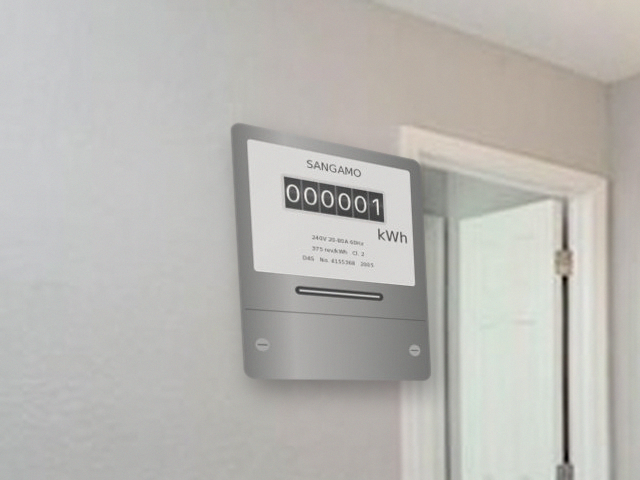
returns 1kWh
